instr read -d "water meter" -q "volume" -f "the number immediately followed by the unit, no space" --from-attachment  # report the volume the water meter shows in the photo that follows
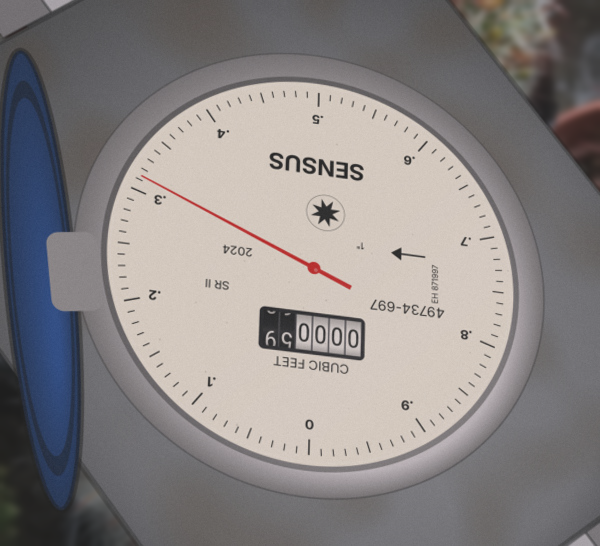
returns 59.31ft³
